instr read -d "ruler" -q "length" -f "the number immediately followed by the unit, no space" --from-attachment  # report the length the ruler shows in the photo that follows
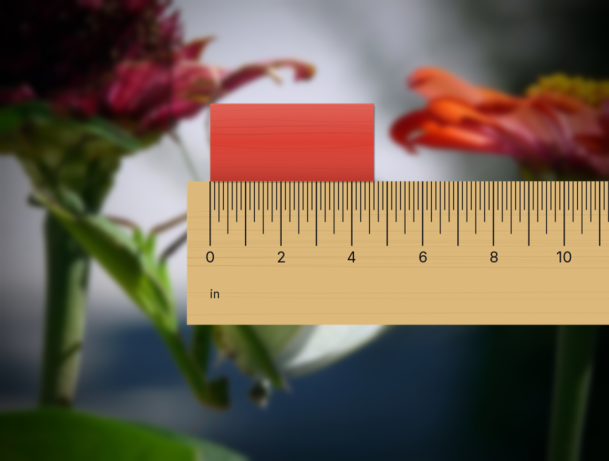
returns 4.625in
